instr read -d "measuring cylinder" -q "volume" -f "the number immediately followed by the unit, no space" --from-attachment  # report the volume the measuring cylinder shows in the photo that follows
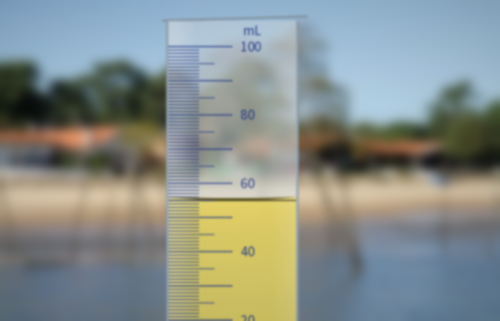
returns 55mL
